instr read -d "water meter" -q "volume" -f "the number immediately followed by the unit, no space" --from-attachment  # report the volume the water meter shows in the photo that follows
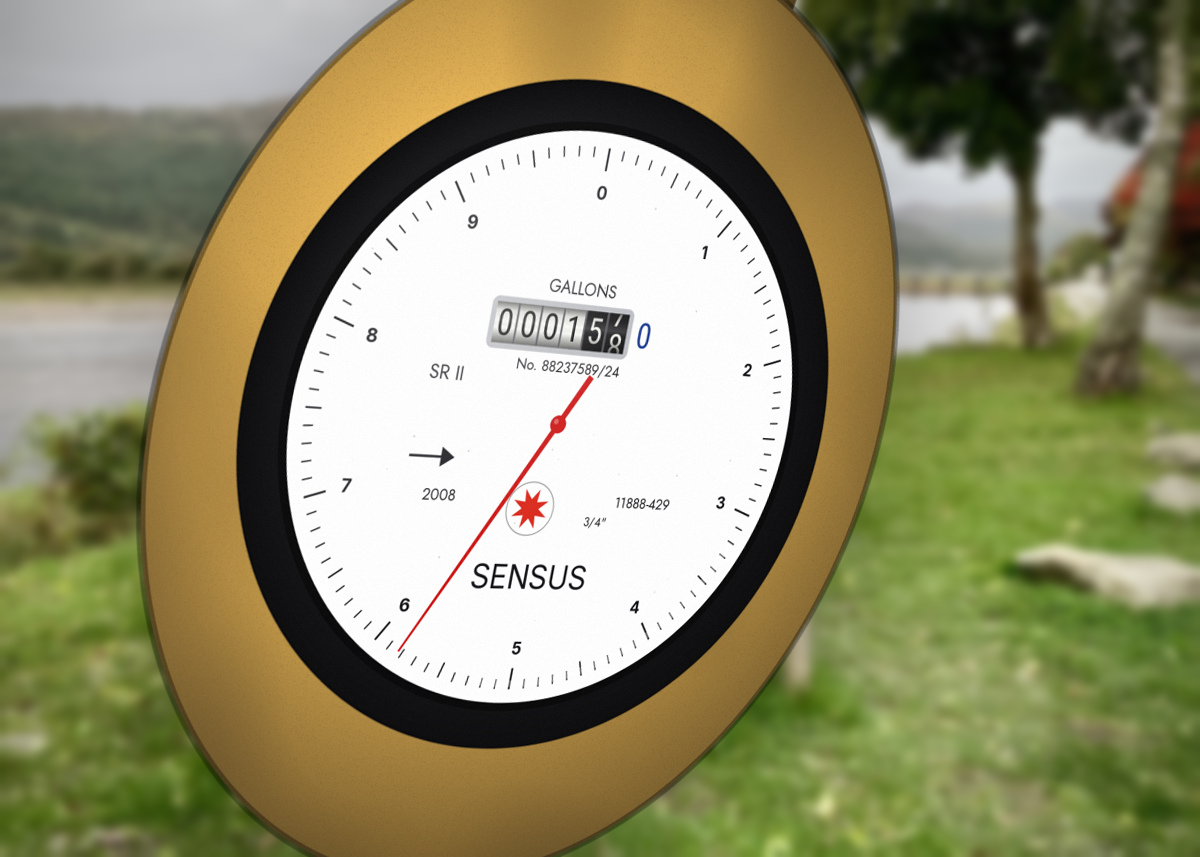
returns 1575.8gal
